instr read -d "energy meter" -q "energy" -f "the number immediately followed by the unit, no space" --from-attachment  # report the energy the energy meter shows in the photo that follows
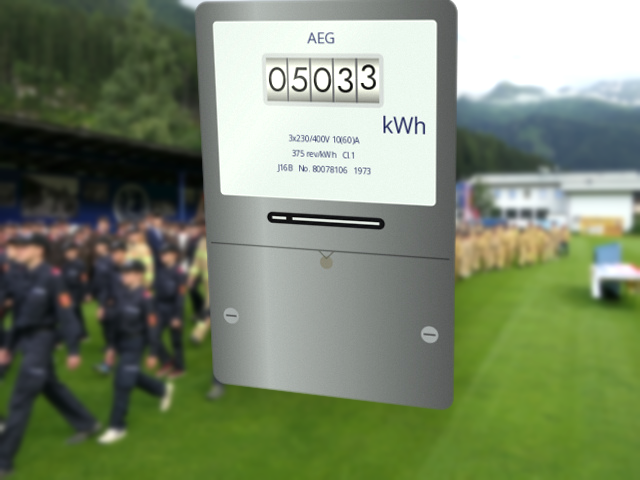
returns 5033kWh
